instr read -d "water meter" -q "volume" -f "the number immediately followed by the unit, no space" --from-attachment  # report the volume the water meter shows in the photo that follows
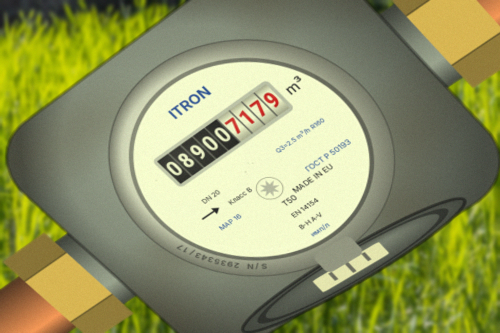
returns 8900.7179m³
